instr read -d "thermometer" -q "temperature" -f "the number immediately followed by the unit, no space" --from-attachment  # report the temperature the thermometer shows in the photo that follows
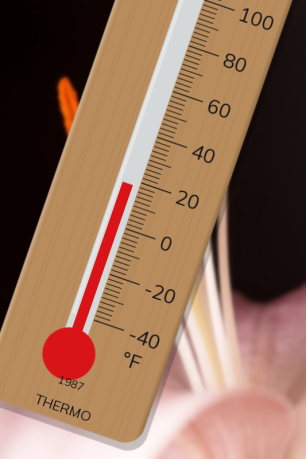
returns 18°F
